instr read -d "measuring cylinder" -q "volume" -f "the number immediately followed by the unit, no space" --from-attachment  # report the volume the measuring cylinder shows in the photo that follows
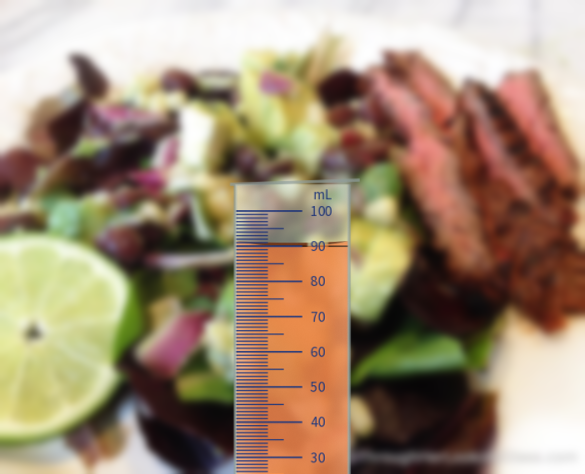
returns 90mL
